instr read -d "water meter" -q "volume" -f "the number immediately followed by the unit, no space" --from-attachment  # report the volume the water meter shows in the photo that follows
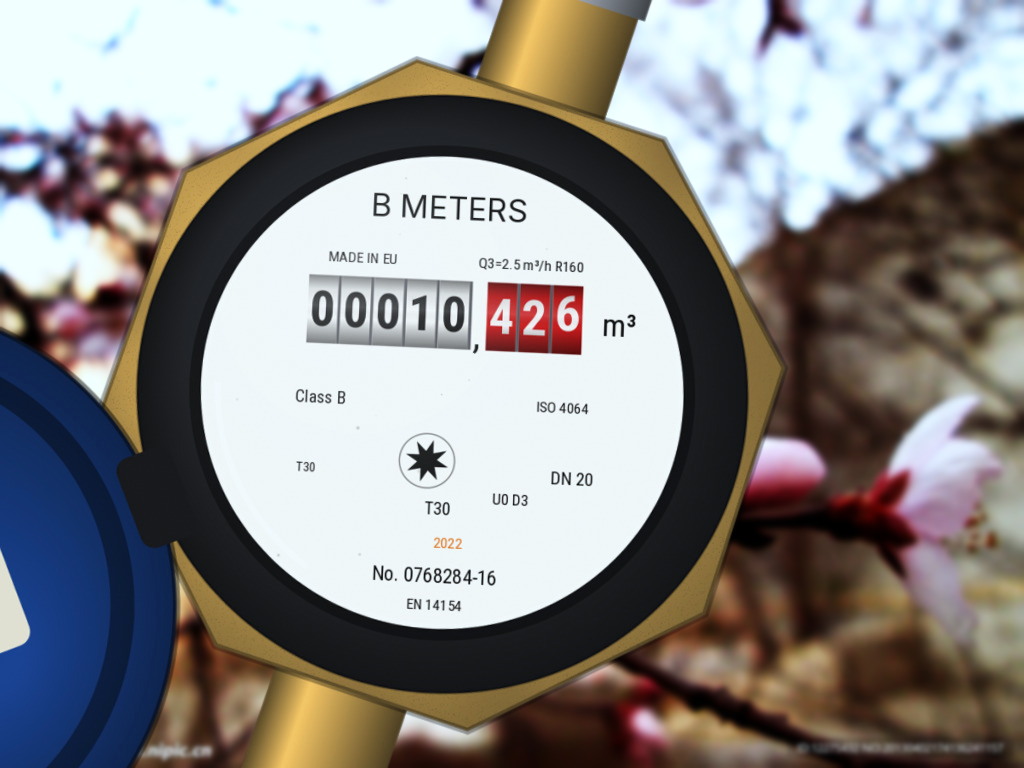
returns 10.426m³
